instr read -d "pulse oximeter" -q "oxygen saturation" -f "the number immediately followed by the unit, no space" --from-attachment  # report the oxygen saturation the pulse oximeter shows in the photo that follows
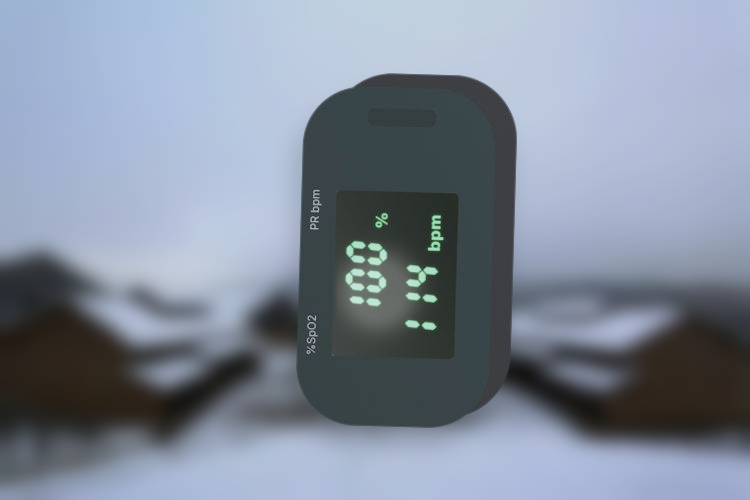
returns 100%
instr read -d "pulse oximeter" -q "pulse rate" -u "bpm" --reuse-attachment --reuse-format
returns 114bpm
